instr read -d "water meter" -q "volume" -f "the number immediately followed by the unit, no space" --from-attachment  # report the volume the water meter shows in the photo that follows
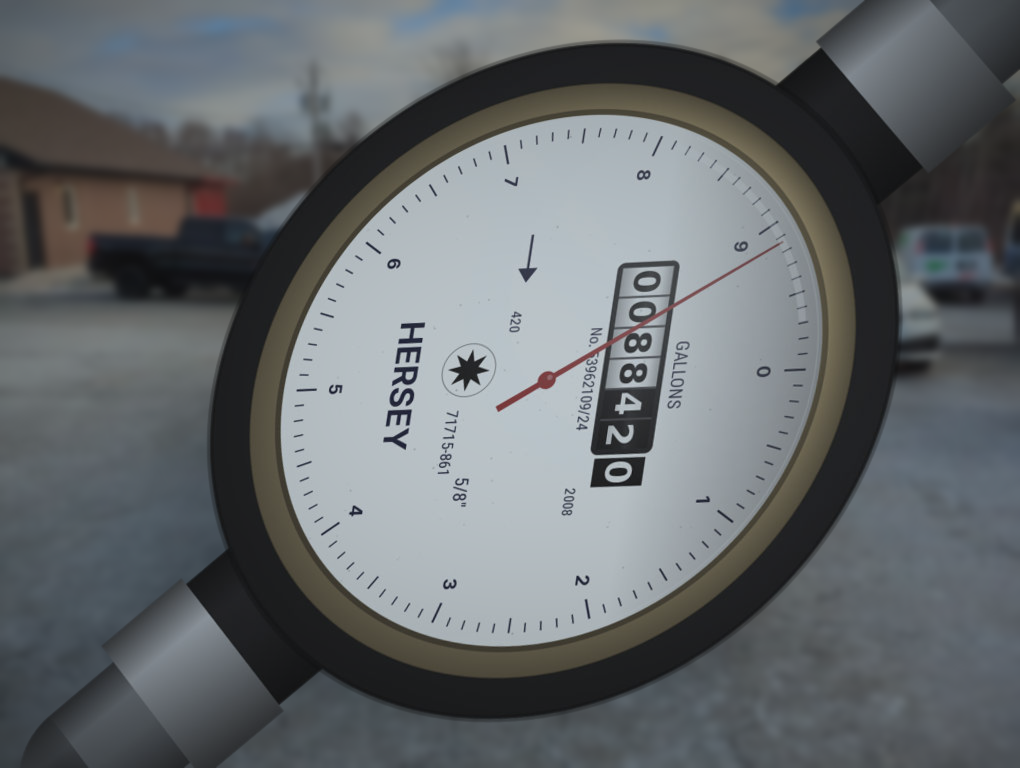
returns 88419.1gal
